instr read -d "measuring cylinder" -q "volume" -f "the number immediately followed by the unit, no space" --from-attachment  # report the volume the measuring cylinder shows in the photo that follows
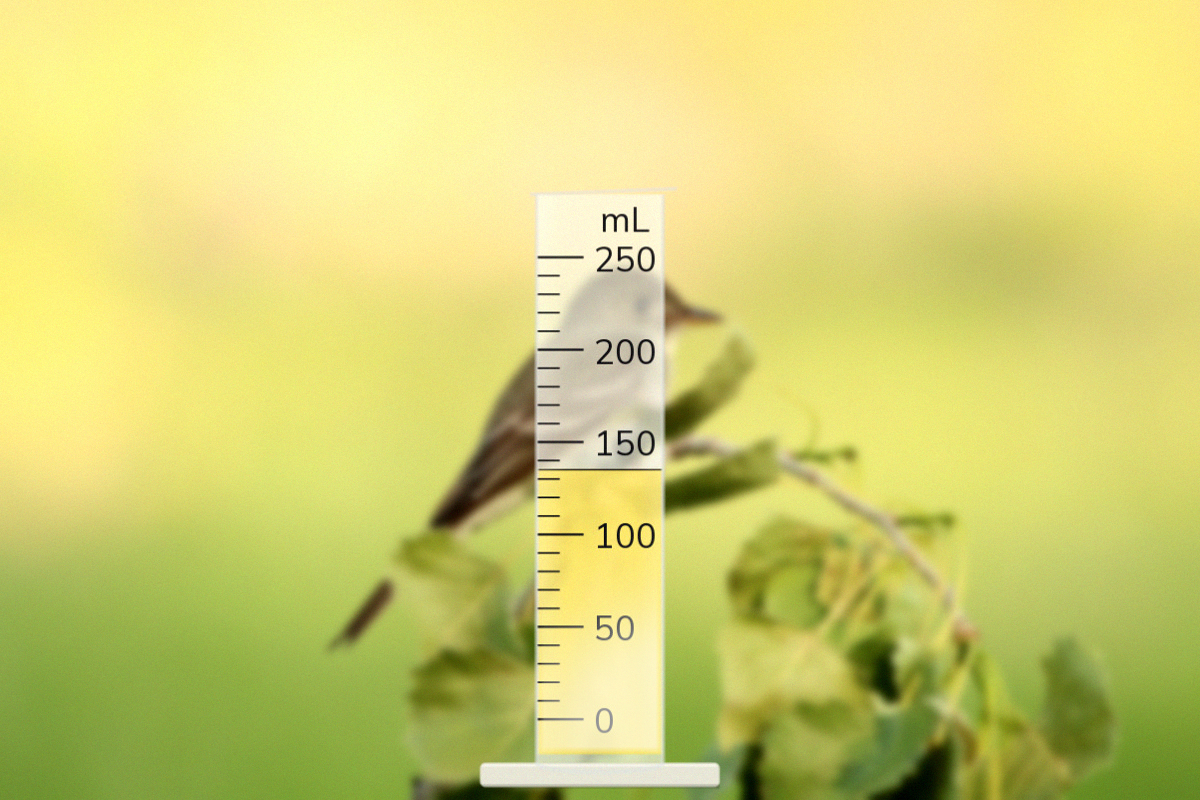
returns 135mL
